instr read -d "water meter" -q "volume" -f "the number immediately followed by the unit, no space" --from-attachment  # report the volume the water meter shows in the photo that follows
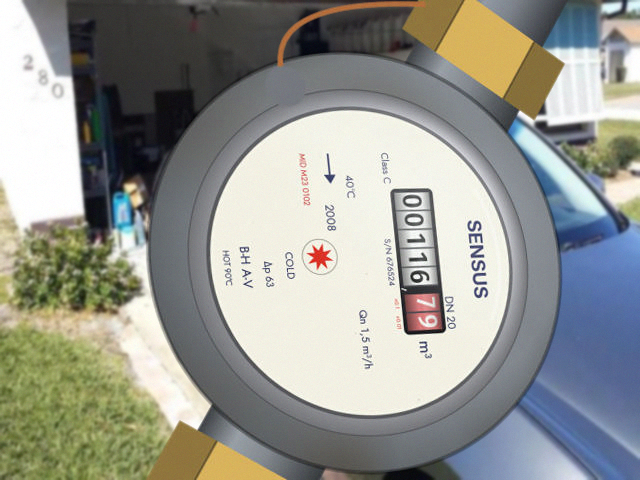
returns 116.79m³
